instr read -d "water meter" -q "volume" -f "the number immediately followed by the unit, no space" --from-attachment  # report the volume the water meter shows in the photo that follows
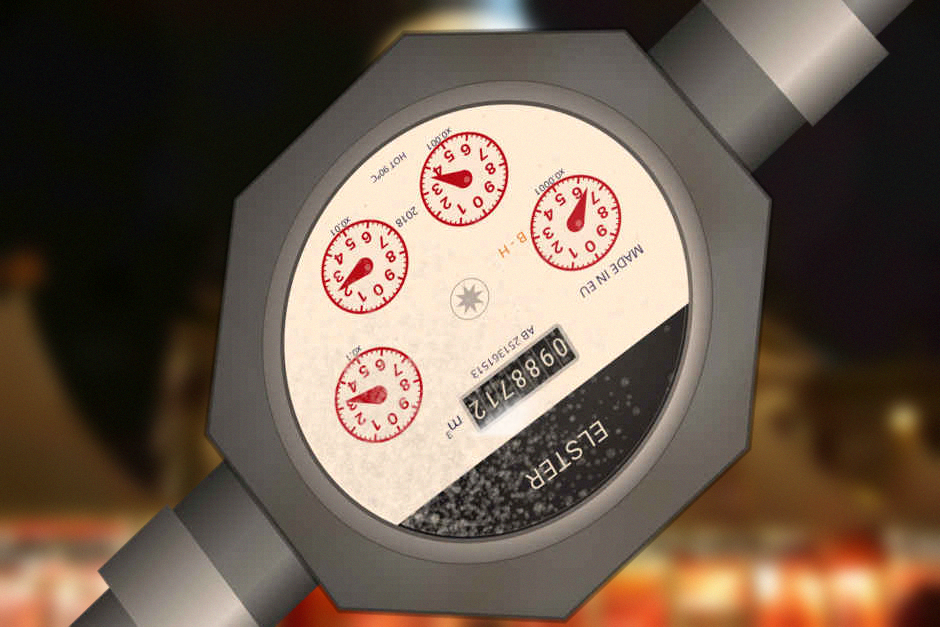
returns 988712.3236m³
